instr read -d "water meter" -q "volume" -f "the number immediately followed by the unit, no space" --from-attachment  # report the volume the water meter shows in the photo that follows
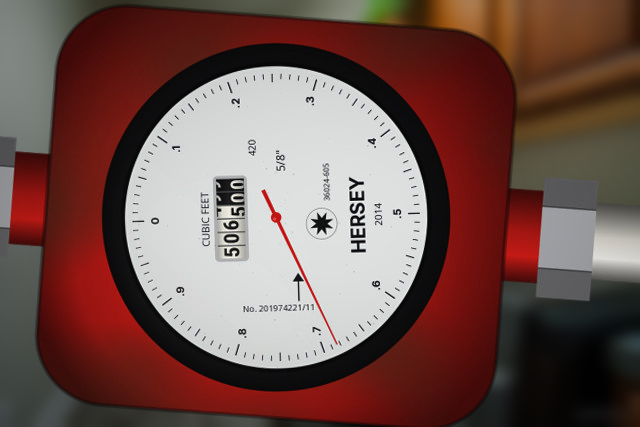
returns 506499.68ft³
